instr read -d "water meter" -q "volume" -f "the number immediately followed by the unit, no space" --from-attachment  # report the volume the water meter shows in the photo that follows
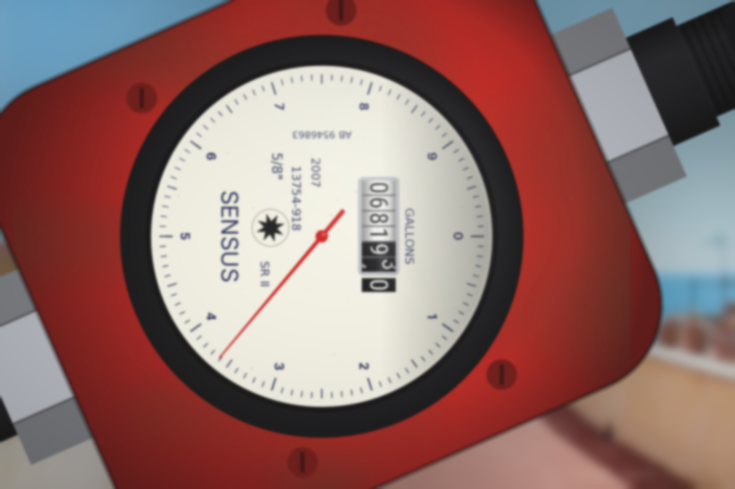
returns 681933.6gal
